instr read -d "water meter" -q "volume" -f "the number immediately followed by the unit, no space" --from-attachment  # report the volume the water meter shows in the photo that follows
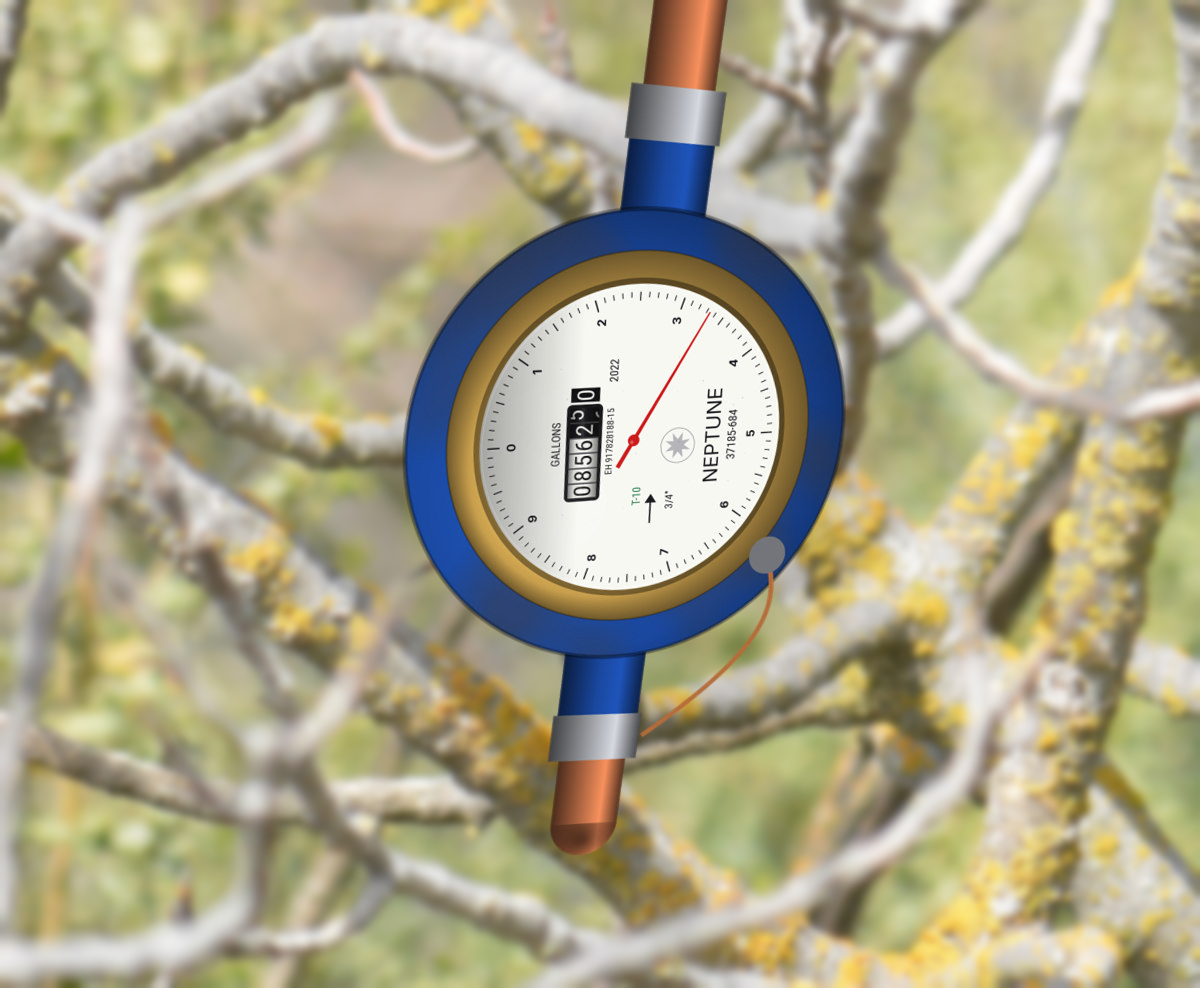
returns 856253.3gal
